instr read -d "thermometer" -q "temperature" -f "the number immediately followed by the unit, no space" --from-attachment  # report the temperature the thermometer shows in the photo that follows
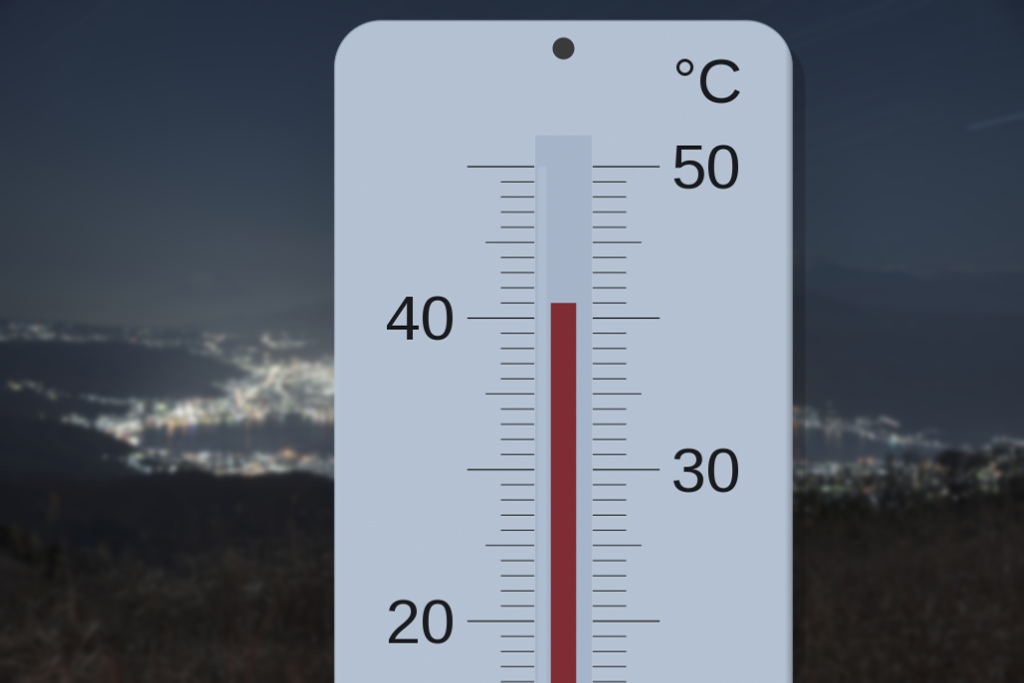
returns 41°C
